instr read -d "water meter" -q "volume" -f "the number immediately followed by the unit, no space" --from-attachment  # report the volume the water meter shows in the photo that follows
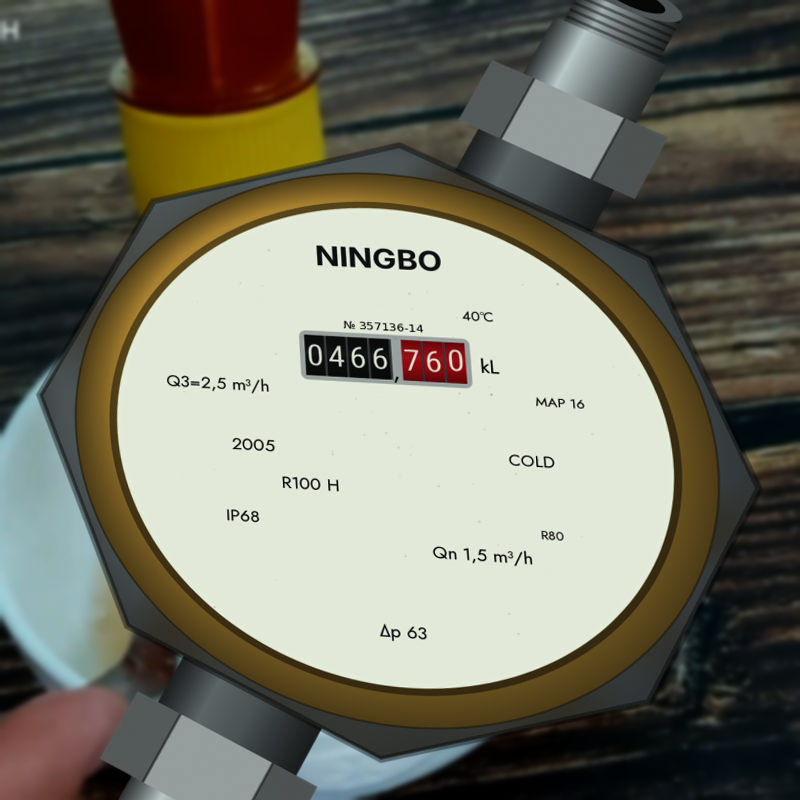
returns 466.760kL
